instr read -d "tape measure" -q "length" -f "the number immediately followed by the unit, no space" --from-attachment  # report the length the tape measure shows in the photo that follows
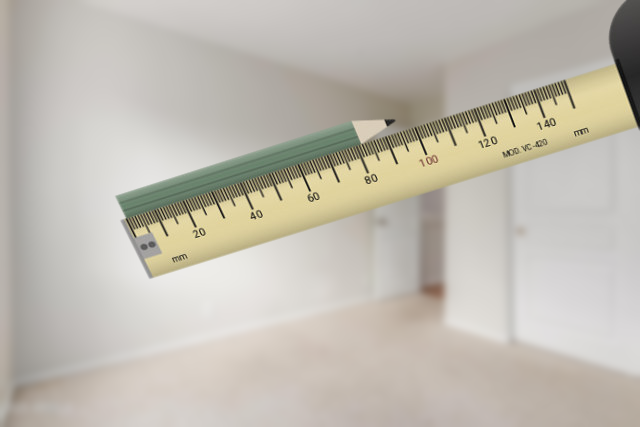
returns 95mm
